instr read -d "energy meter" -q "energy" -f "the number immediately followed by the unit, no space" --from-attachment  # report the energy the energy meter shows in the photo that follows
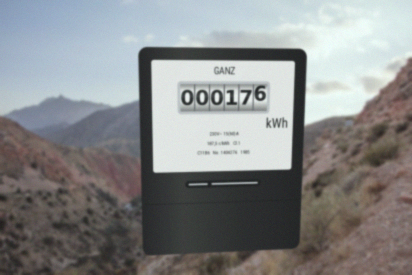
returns 176kWh
